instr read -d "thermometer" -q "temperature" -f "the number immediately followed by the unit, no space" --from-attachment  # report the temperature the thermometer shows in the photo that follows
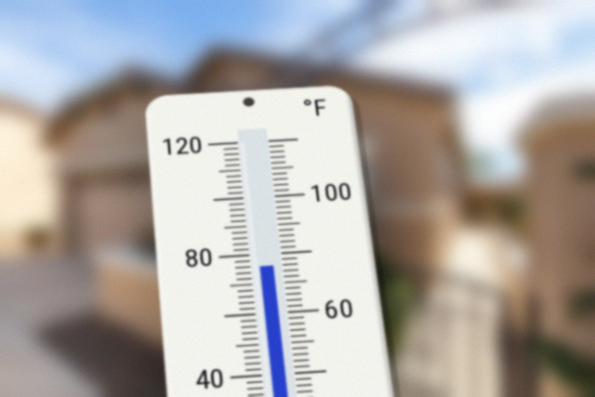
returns 76°F
